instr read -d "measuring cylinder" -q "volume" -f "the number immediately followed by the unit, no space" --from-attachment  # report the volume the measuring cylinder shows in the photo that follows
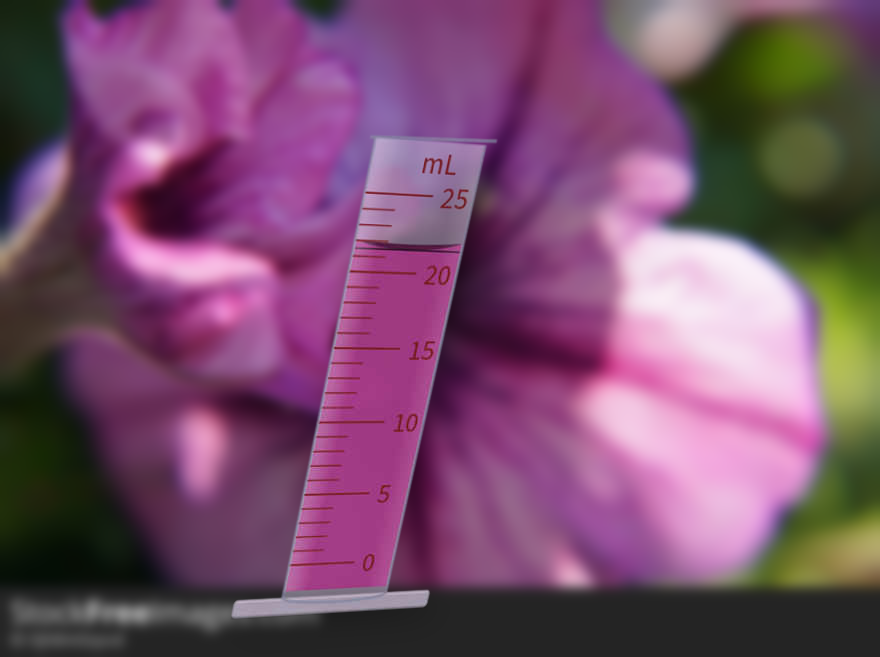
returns 21.5mL
